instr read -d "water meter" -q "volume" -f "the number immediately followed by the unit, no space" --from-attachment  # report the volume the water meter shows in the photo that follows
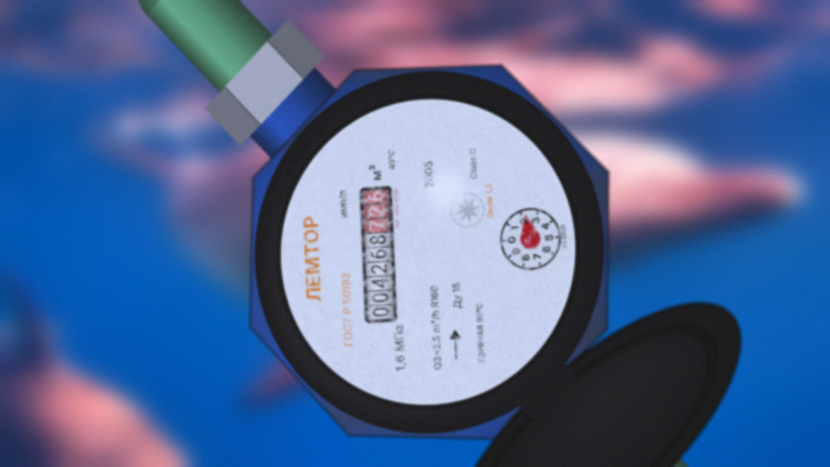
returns 4268.7262m³
